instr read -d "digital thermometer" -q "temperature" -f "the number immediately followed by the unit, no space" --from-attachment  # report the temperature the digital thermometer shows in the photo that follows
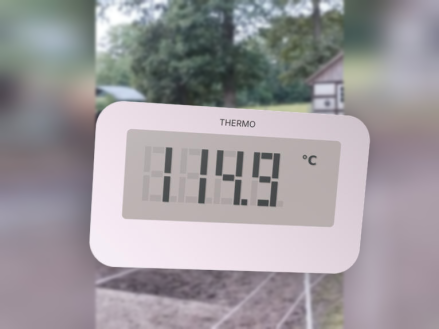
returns 114.9°C
